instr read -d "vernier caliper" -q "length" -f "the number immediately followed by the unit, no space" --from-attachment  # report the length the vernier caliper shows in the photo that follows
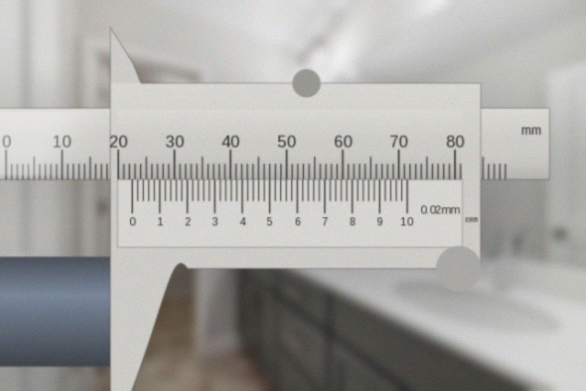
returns 22.5mm
